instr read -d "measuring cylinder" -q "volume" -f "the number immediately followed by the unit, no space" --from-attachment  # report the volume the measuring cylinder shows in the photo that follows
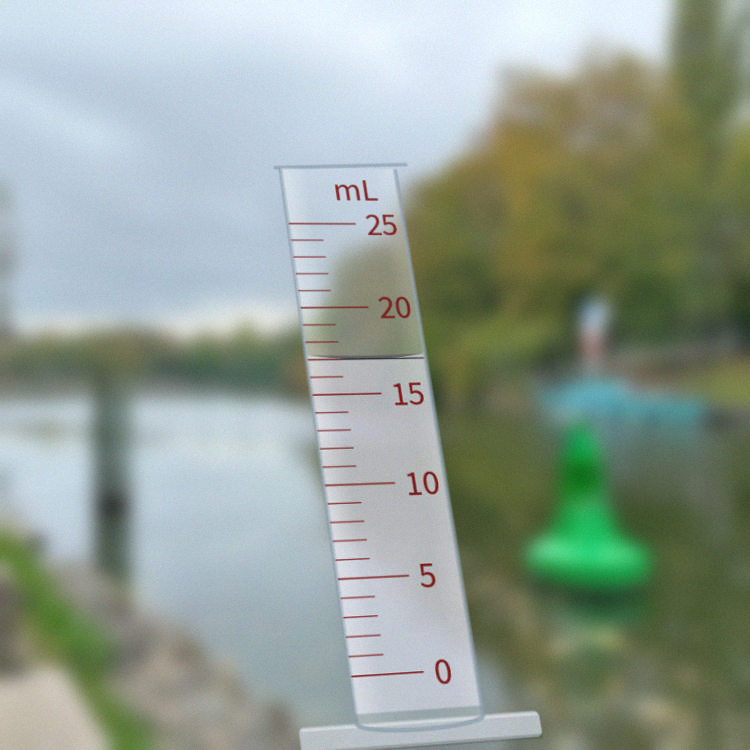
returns 17mL
